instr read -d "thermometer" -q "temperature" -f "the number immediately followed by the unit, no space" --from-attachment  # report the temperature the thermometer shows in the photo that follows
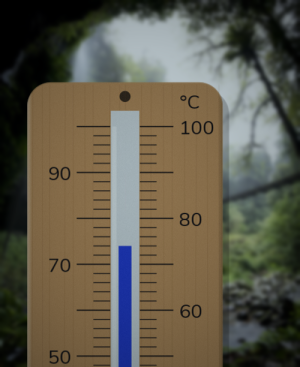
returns 74°C
